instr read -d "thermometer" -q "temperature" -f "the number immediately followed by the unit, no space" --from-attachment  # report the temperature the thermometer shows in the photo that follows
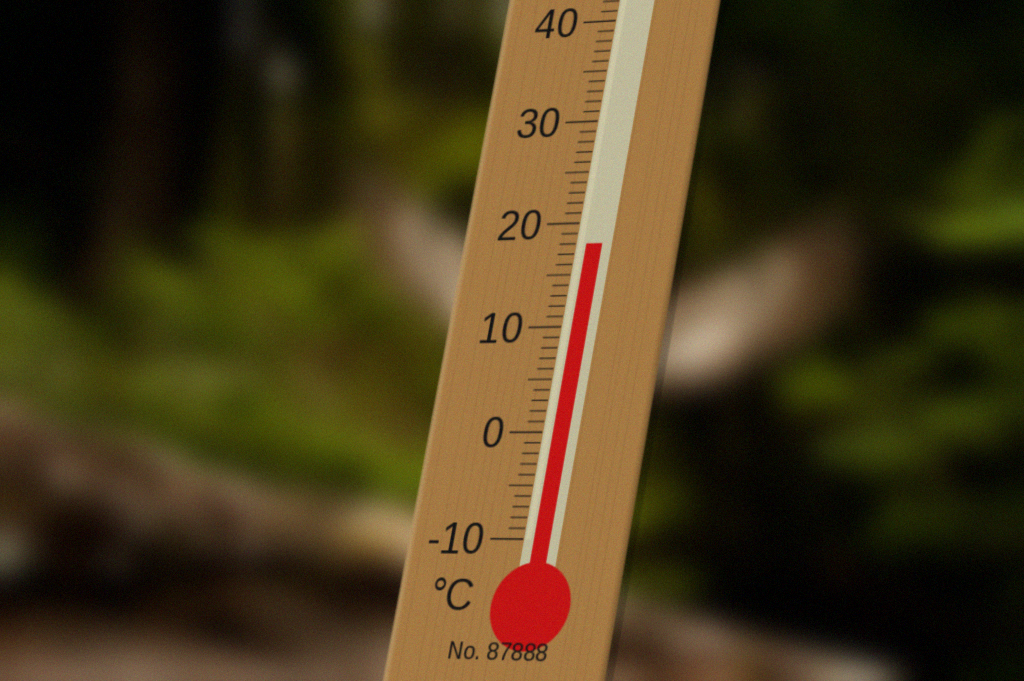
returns 18°C
